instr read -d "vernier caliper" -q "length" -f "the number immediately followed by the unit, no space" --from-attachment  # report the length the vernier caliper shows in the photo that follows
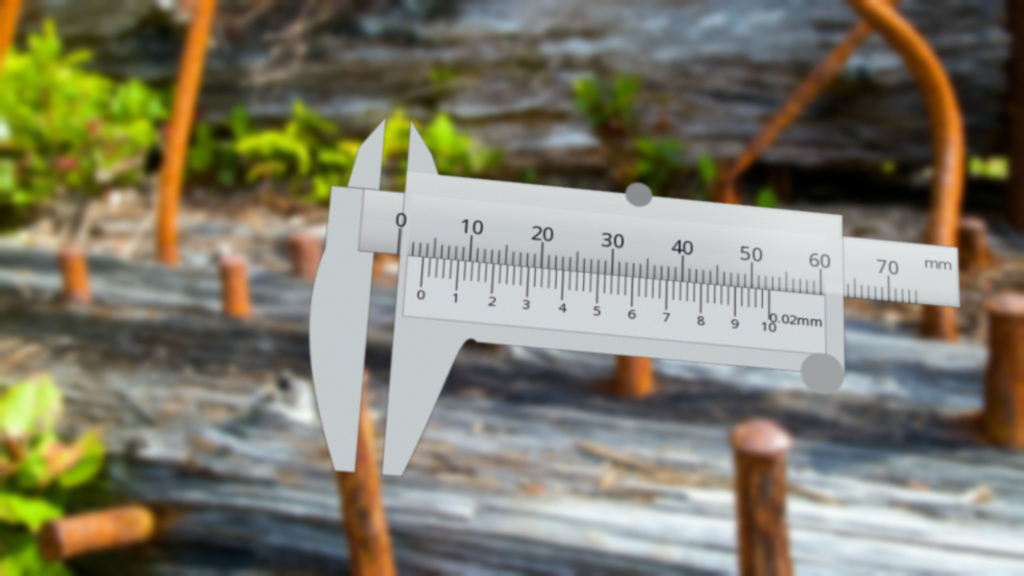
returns 3.5mm
